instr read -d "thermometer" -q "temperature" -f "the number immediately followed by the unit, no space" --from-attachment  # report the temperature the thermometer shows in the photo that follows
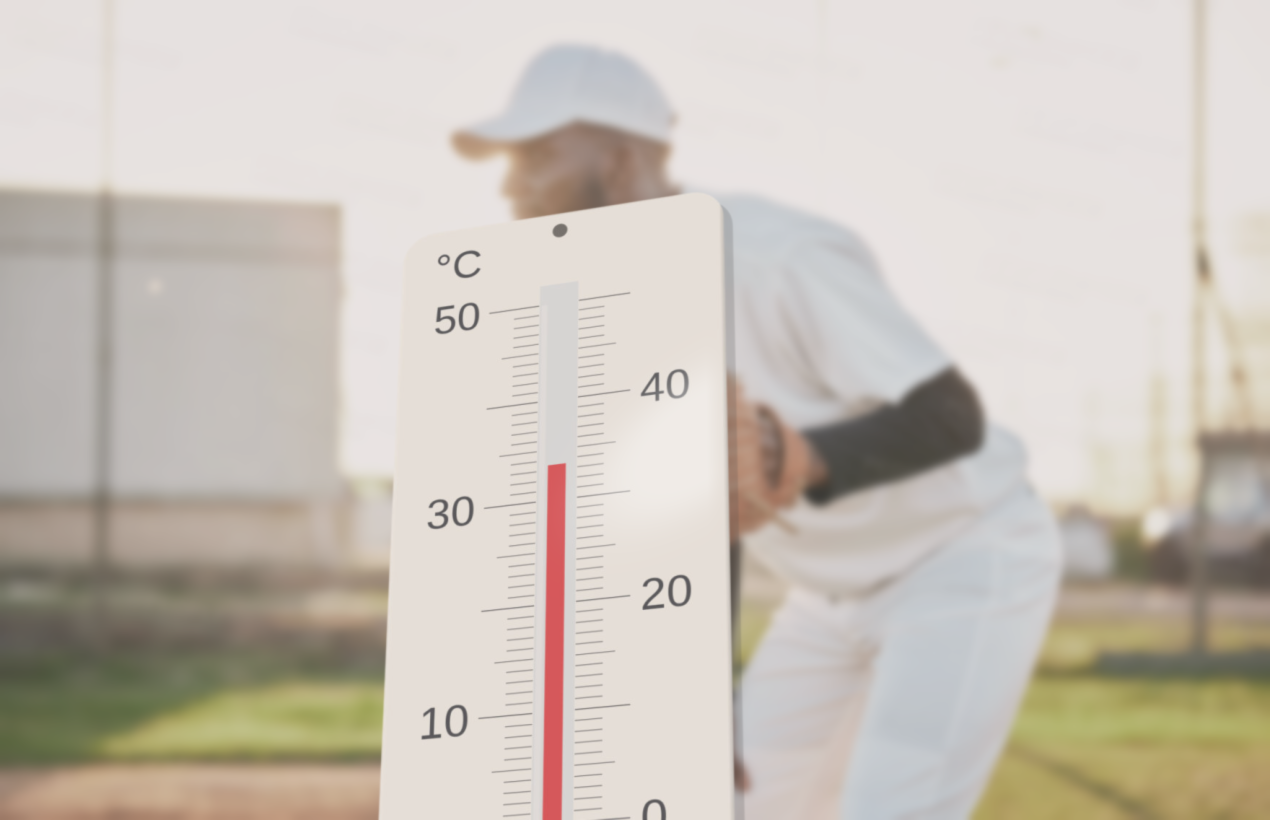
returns 33.5°C
